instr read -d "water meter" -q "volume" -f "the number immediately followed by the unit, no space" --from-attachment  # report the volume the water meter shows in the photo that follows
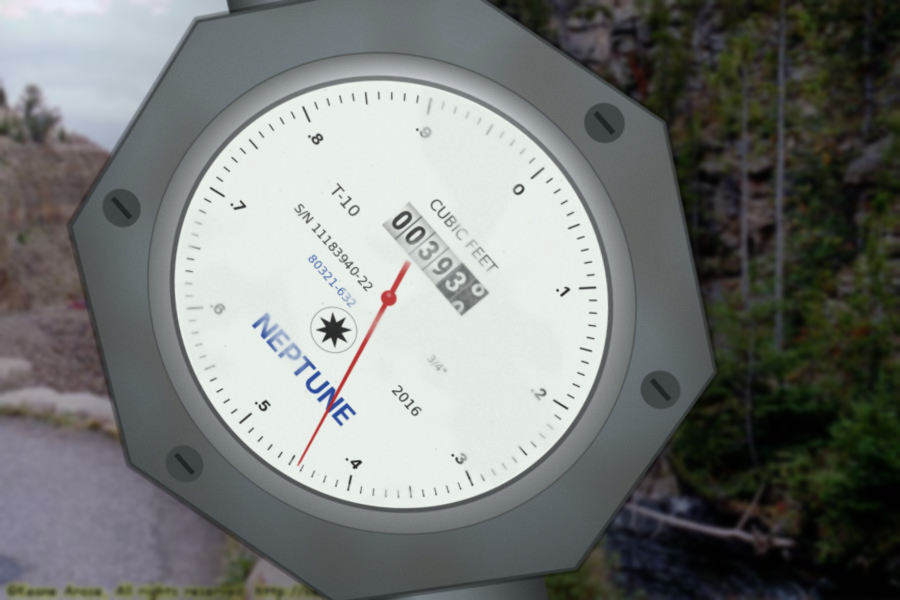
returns 3938.44ft³
